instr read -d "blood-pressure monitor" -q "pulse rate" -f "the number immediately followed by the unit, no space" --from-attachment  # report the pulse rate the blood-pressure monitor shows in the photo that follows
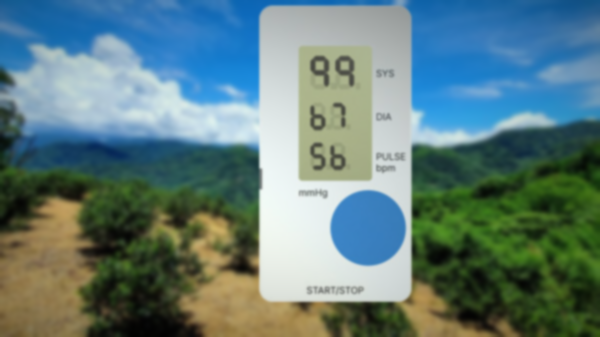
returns 56bpm
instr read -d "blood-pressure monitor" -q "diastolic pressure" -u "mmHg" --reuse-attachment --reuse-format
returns 67mmHg
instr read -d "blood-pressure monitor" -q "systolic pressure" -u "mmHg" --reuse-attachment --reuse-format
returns 99mmHg
